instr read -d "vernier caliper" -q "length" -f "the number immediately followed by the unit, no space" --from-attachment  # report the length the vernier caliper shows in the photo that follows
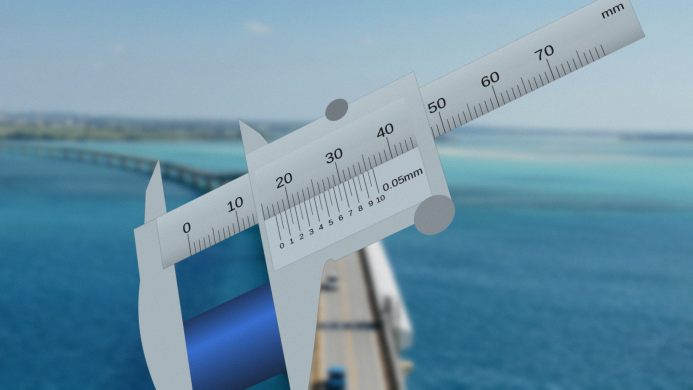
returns 17.2mm
